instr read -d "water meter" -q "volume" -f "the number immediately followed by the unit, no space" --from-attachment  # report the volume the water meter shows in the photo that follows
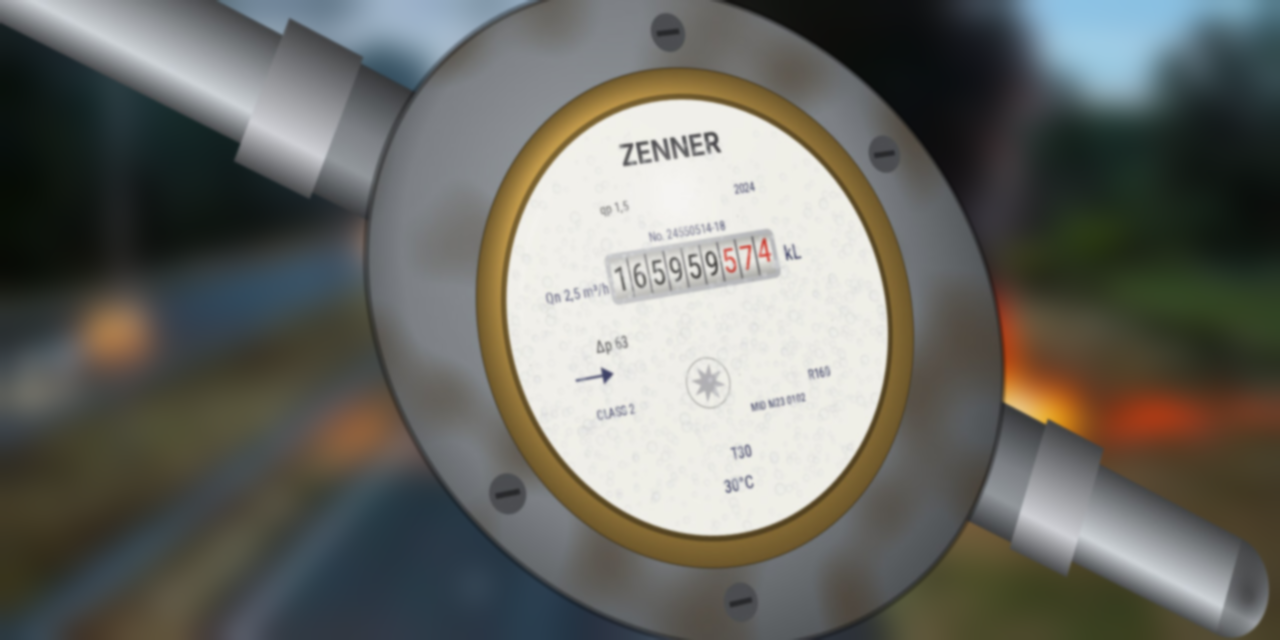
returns 165959.574kL
